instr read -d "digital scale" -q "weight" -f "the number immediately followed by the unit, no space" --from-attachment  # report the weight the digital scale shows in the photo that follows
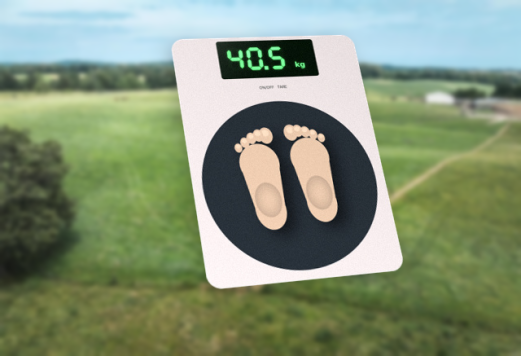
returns 40.5kg
